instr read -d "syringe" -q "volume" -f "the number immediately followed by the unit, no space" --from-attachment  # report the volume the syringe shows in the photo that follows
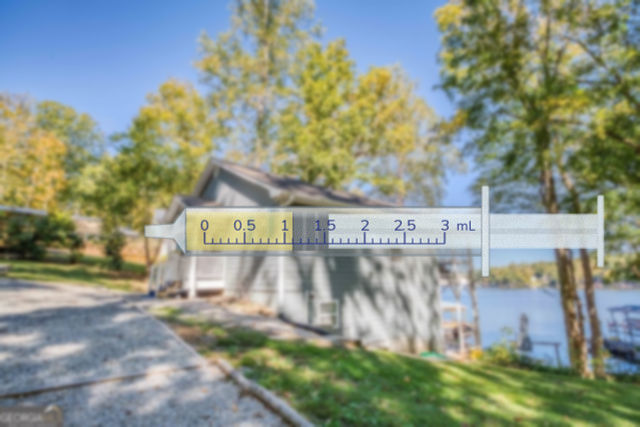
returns 1.1mL
